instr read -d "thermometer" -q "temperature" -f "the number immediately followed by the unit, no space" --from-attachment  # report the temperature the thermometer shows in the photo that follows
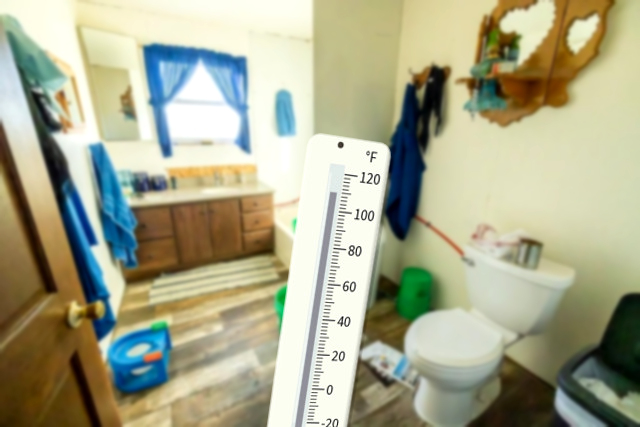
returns 110°F
